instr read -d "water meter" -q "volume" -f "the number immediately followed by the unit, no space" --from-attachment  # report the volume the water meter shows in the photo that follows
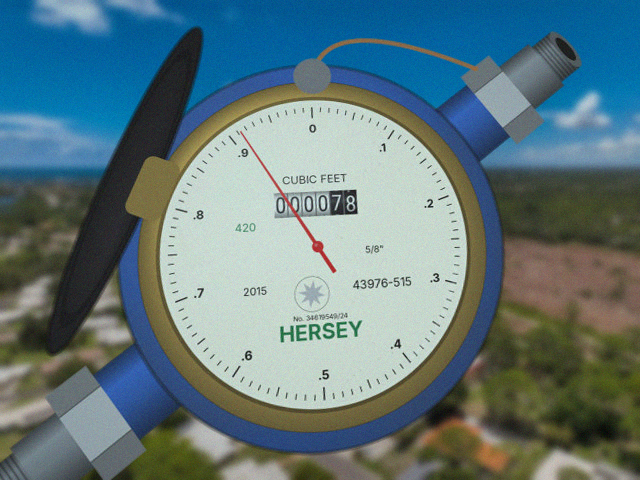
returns 77.91ft³
